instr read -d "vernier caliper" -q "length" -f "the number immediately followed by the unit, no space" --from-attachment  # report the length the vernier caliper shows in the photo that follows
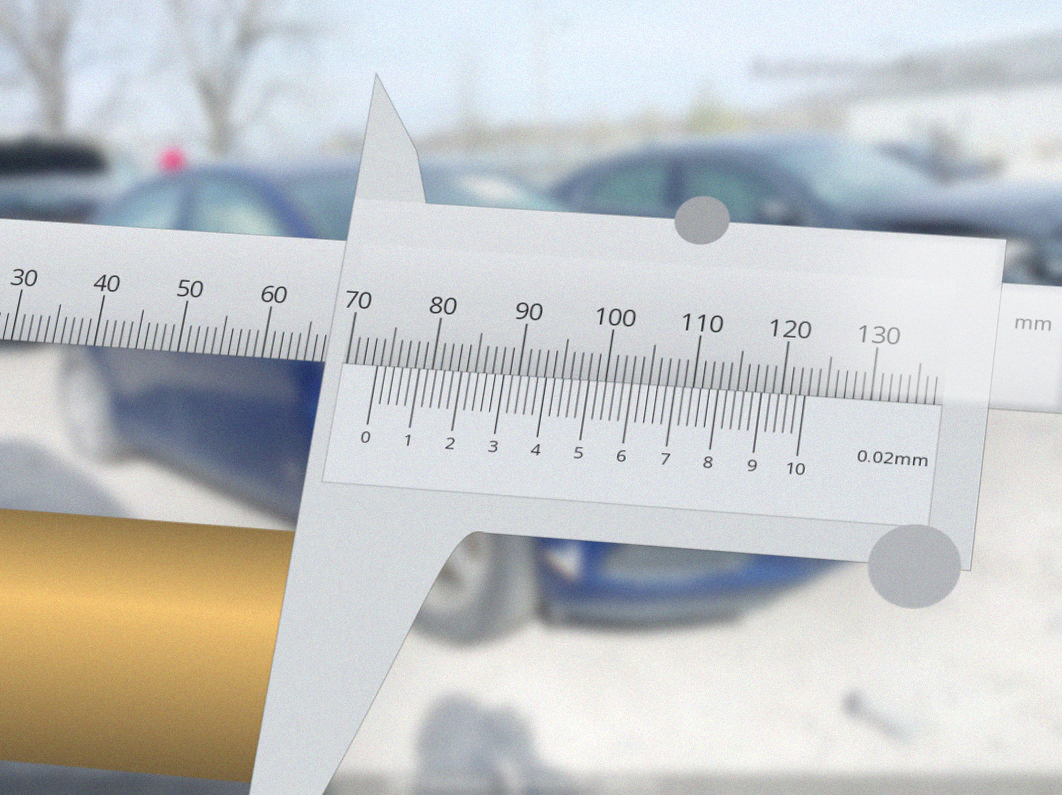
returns 73.6mm
